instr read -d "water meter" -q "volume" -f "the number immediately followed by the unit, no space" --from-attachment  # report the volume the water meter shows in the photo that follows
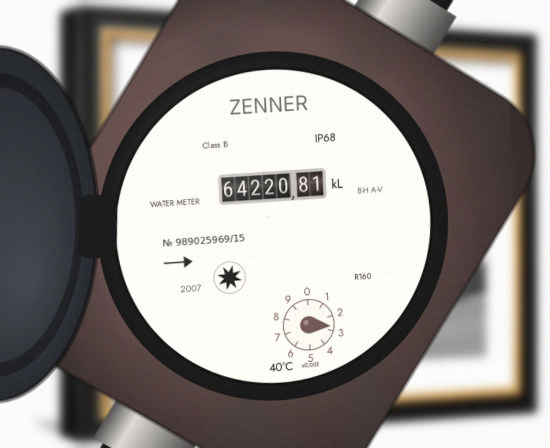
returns 64220.812kL
